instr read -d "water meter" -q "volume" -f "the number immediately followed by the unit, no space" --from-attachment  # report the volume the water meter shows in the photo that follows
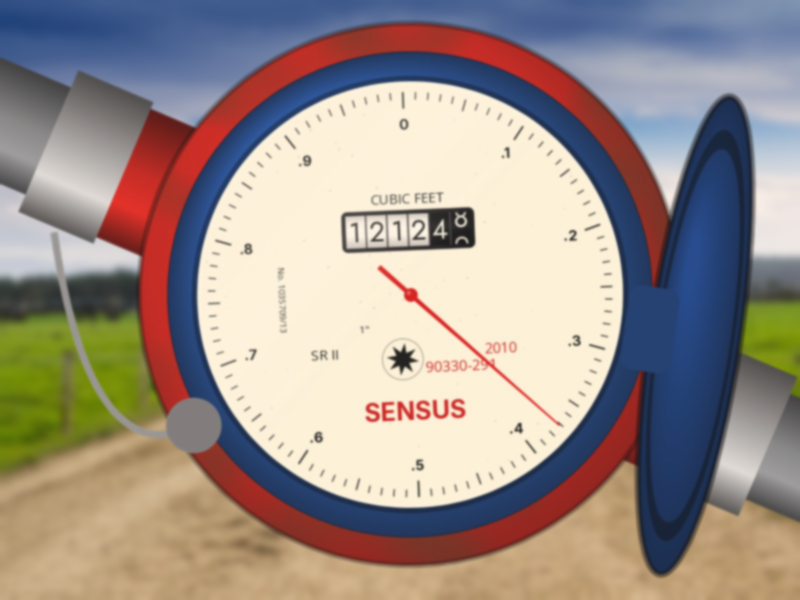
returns 121248.37ft³
